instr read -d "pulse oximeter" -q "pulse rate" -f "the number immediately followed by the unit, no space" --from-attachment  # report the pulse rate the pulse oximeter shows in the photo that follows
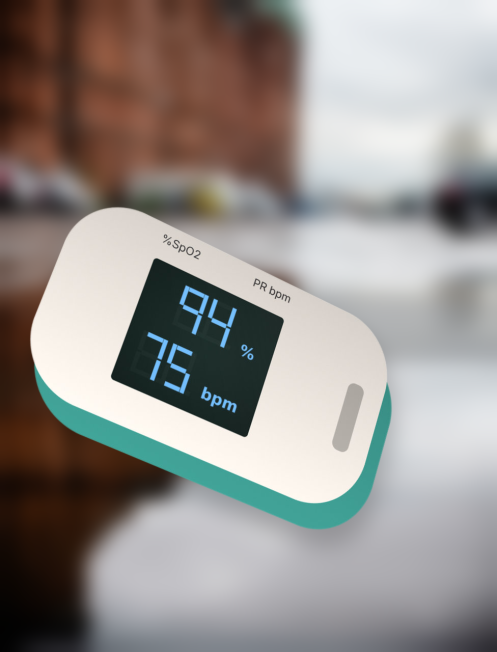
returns 75bpm
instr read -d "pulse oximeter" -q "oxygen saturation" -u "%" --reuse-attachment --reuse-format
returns 94%
